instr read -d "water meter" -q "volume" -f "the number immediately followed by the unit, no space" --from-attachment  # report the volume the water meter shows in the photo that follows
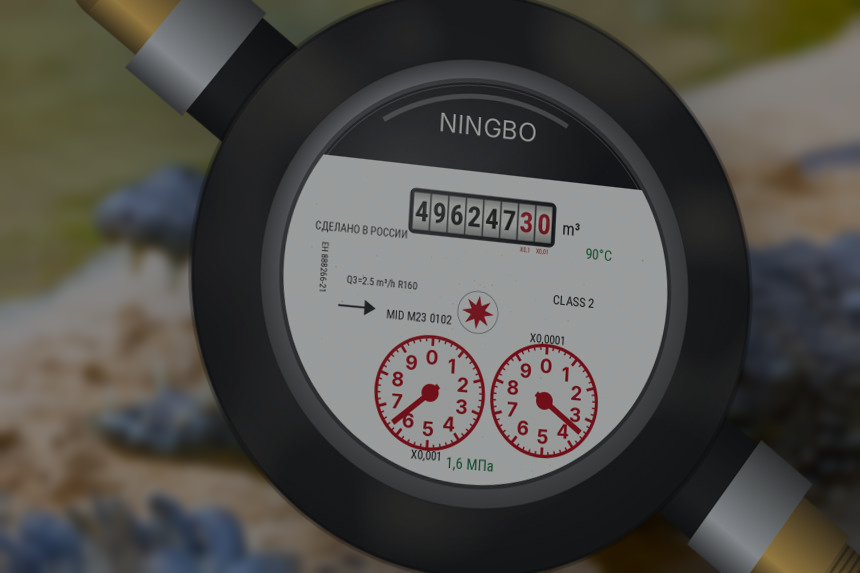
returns 496247.3063m³
